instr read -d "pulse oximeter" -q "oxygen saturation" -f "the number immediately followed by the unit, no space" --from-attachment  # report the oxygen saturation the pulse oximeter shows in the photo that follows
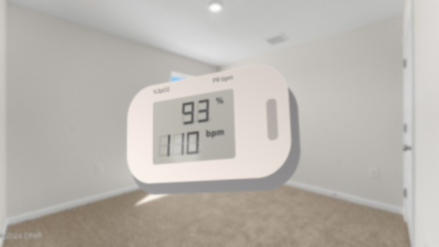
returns 93%
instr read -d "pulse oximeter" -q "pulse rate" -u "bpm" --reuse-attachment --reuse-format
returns 110bpm
